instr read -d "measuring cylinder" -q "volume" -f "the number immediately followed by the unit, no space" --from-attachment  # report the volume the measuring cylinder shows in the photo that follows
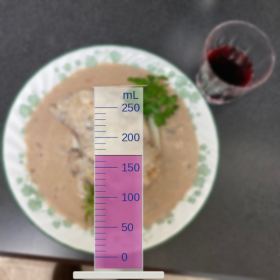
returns 170mL
